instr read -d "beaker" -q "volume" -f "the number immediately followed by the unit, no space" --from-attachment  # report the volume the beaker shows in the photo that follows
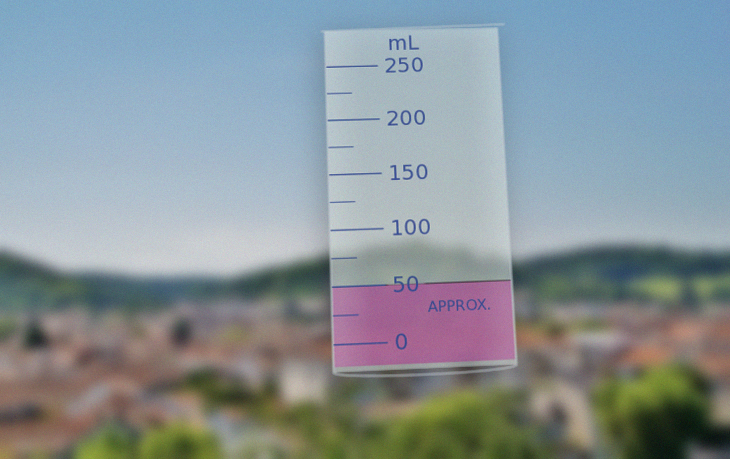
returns 50mL
